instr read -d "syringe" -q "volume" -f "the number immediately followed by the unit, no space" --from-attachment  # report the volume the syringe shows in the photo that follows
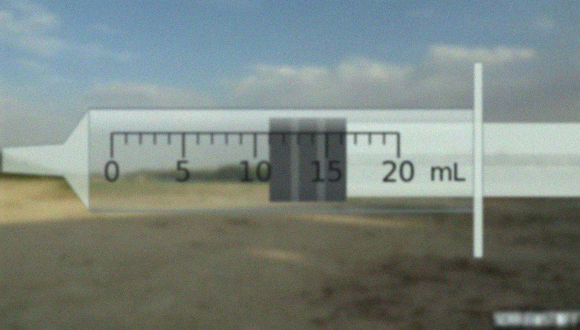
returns 11mL
